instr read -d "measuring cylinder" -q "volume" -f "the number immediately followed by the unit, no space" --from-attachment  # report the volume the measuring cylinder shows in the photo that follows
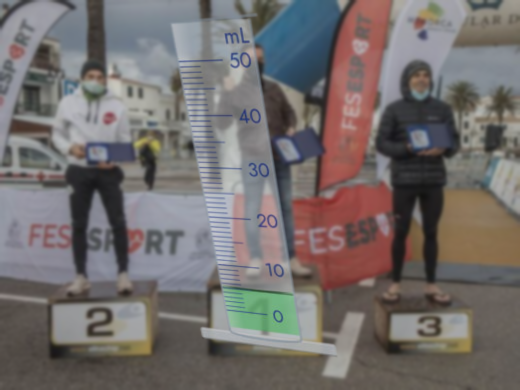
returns 5mL
